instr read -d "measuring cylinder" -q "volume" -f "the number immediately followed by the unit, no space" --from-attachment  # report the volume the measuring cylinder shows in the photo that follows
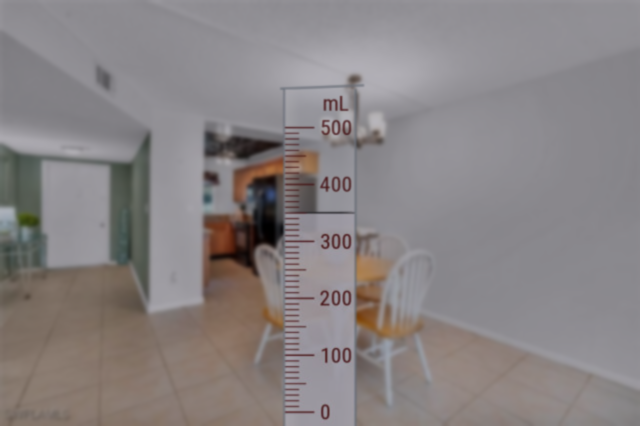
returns 350mL
